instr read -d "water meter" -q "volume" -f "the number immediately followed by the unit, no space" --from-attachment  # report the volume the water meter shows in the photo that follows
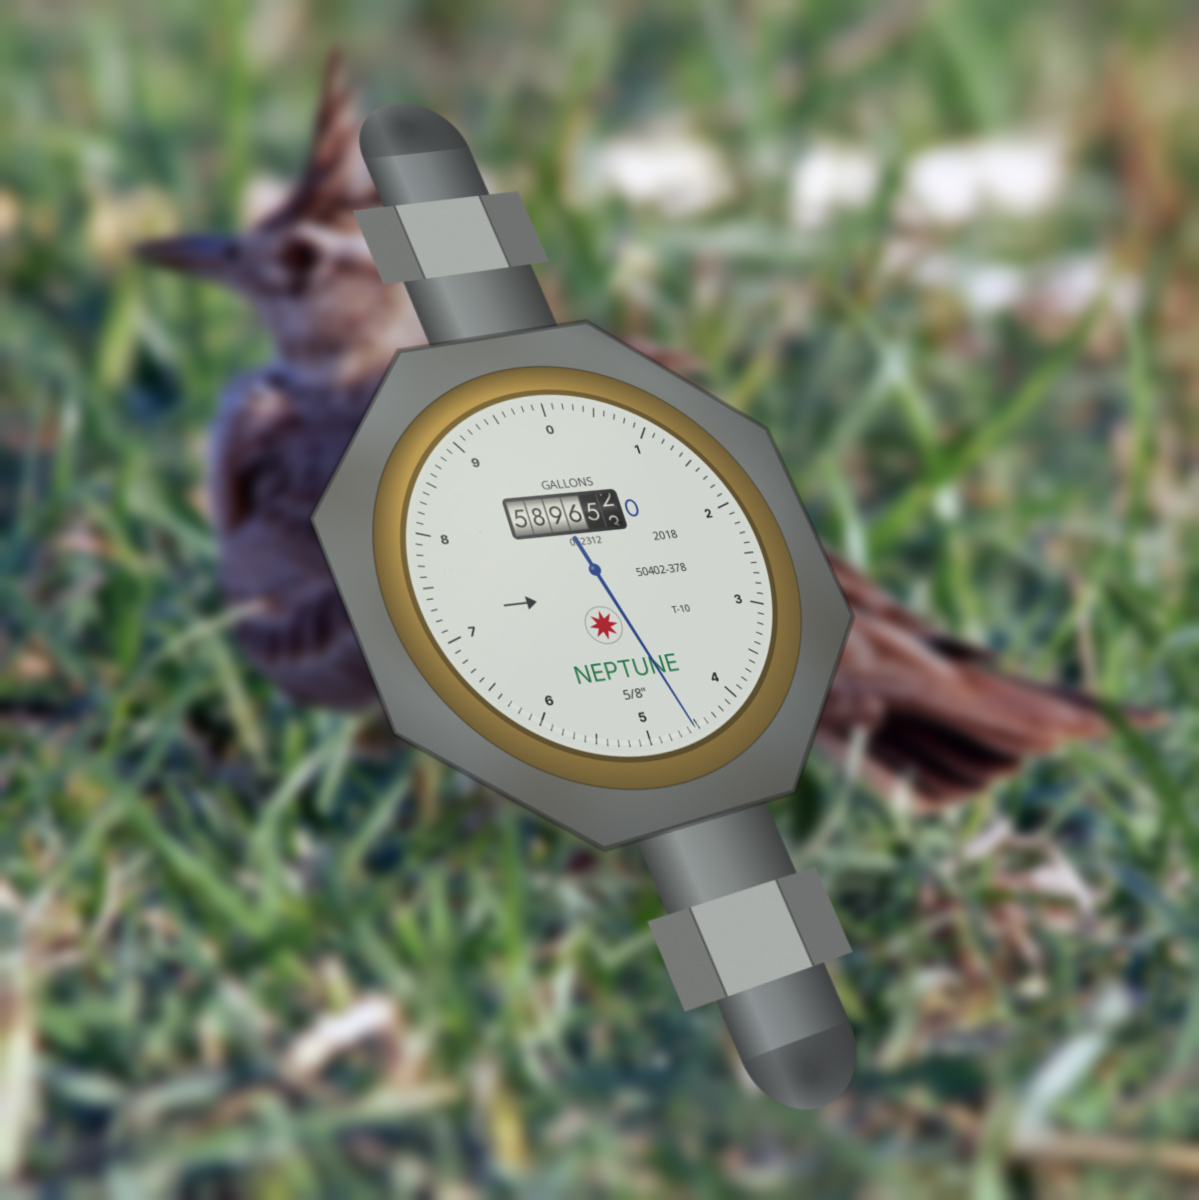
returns 5896524.5gal
